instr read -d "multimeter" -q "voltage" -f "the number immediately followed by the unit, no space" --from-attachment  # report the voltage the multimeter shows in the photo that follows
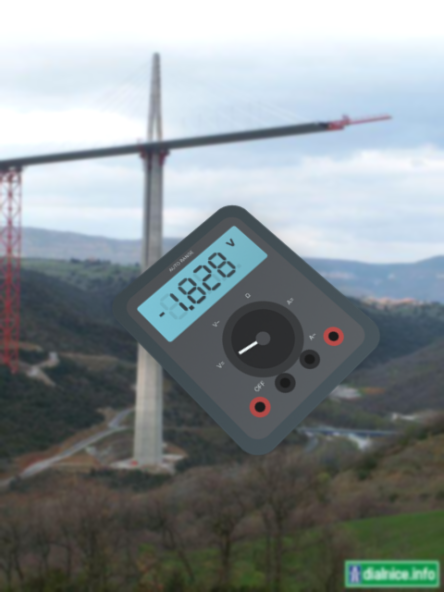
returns -1.828V
